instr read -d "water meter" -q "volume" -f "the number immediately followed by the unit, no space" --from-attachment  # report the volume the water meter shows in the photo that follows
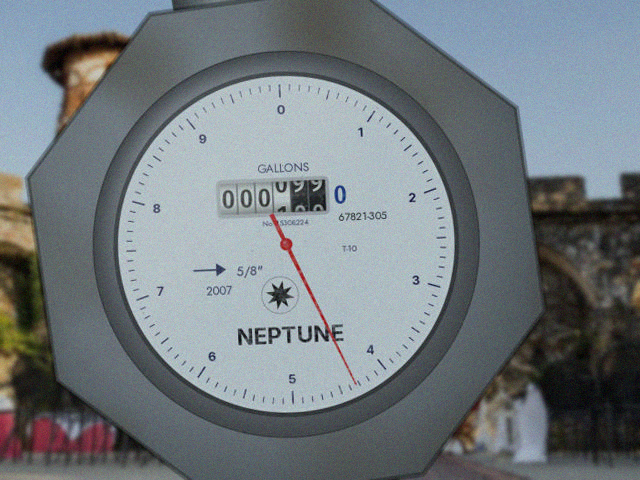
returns 994.3gal
